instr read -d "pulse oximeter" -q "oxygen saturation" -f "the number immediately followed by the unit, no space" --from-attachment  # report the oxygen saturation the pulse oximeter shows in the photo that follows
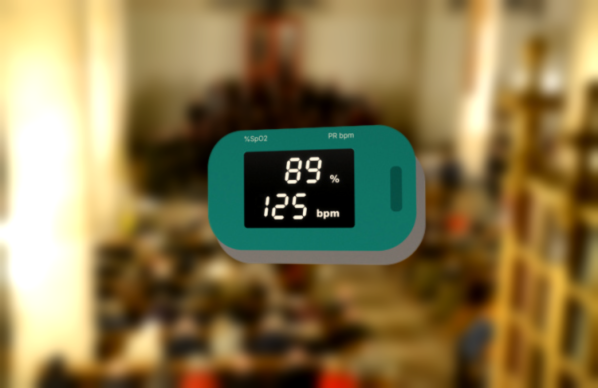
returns 89%
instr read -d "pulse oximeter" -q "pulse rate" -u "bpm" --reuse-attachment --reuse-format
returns 125bpm
